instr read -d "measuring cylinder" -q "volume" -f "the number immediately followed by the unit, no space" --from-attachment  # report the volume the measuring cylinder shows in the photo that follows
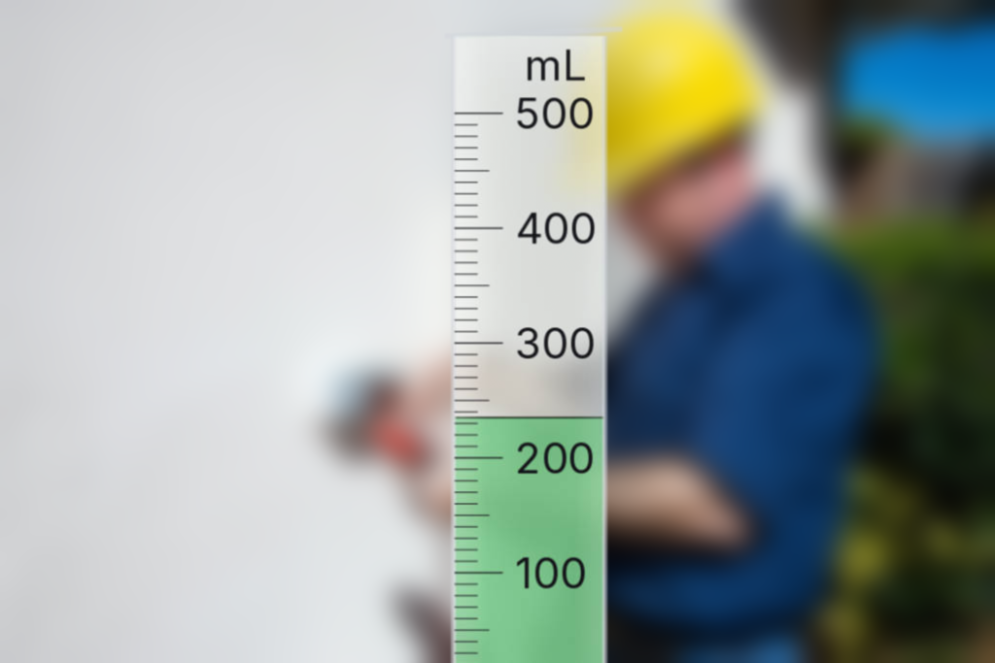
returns 235mL
